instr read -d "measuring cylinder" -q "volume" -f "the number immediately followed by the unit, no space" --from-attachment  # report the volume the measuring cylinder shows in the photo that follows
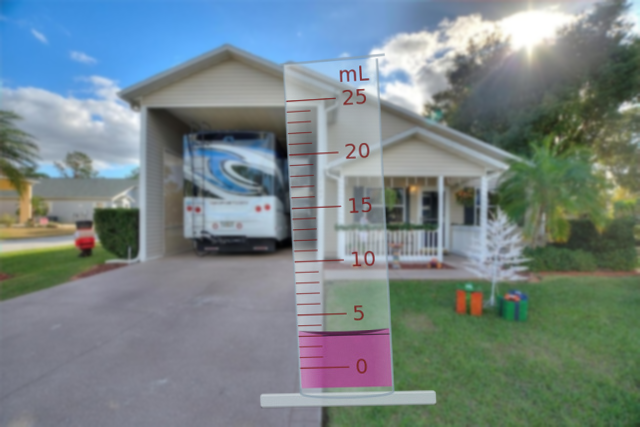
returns 3mL
